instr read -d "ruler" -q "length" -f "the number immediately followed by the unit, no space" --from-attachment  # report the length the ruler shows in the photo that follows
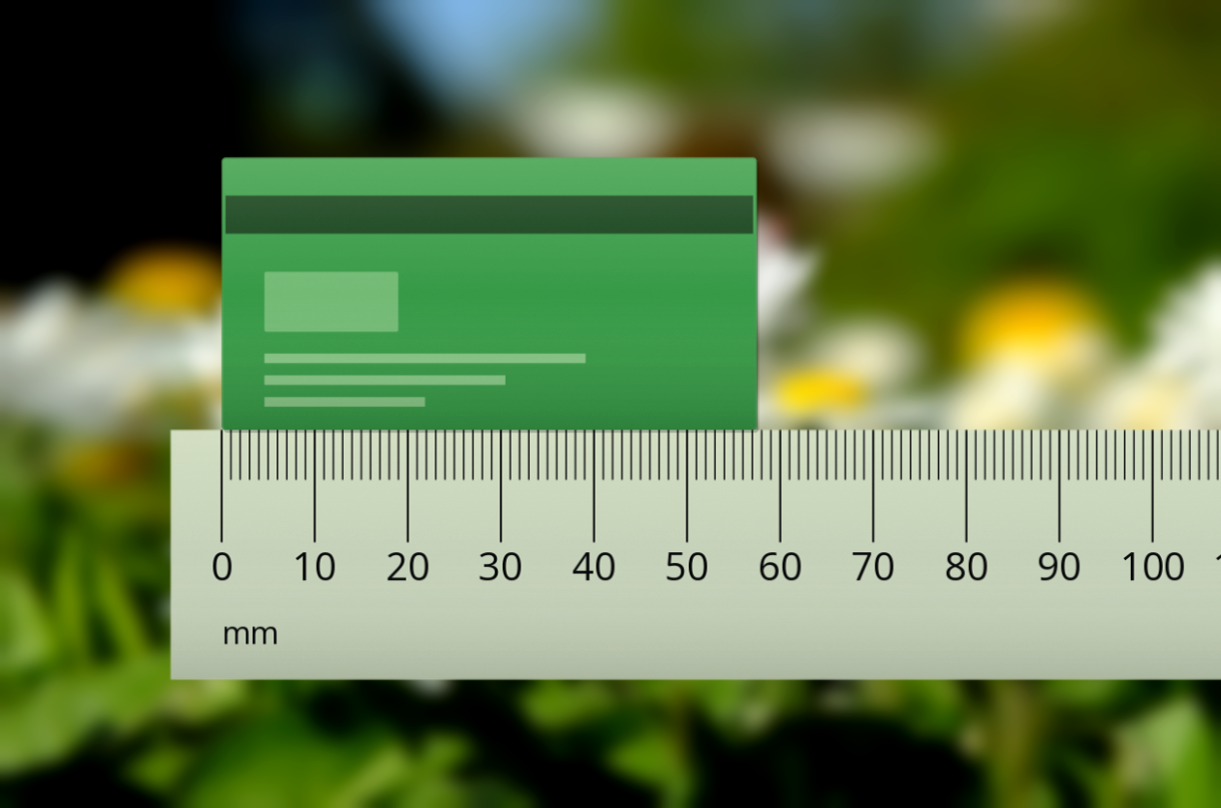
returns 57.5mm
